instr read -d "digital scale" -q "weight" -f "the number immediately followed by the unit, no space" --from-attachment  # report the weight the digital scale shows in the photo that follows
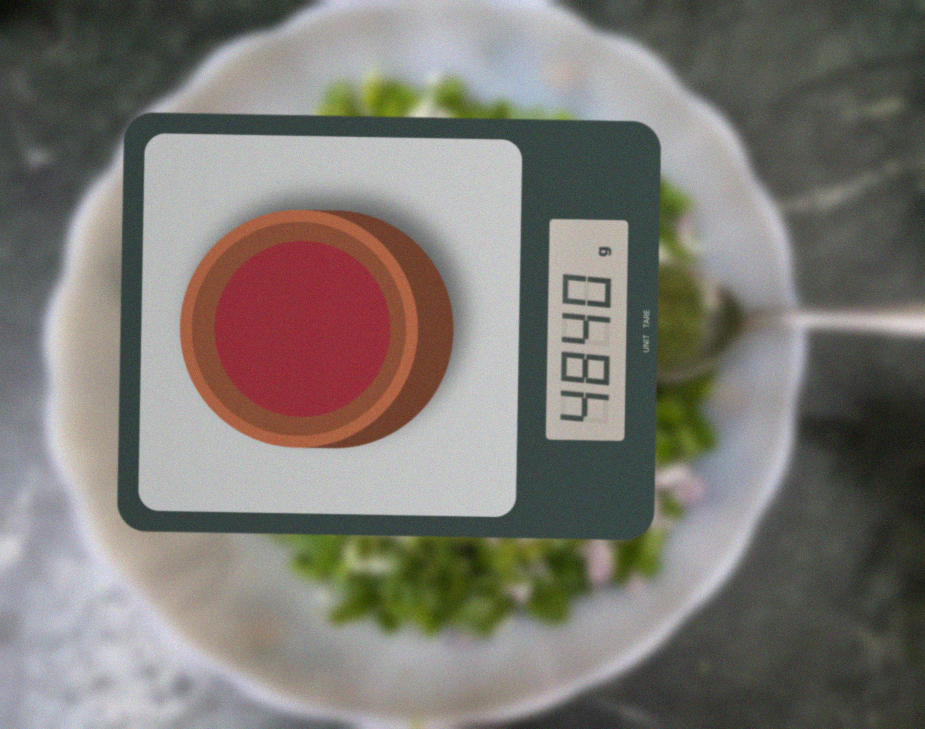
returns 4840g
